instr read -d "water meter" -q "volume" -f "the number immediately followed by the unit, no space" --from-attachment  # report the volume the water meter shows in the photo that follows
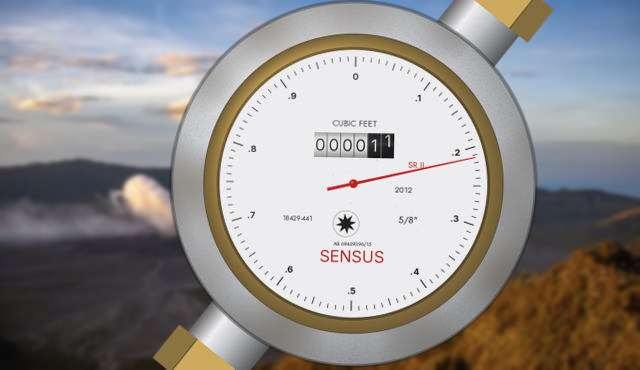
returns 11.21ft³
